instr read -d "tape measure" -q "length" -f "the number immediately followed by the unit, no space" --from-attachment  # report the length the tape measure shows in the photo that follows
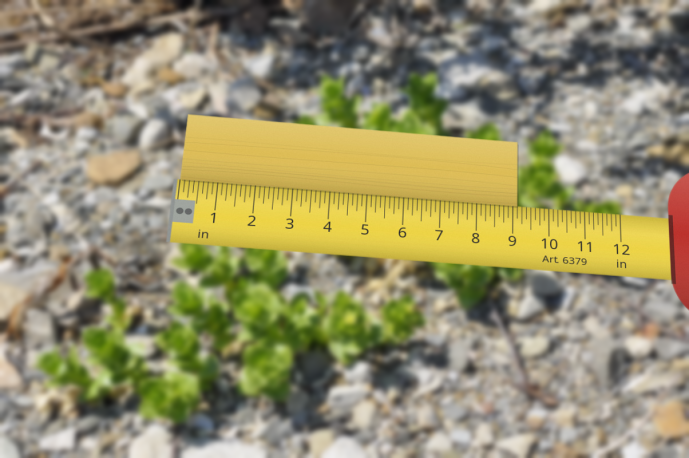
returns 9.125in
